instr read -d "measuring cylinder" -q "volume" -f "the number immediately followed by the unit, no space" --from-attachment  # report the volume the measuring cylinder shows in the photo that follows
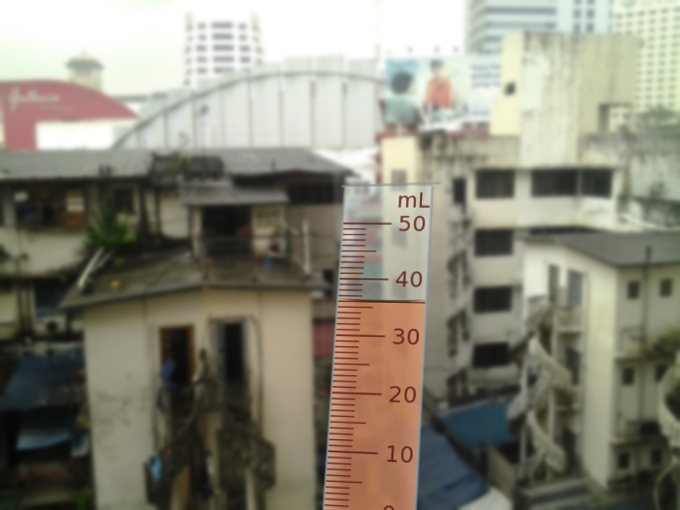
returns 36mL
